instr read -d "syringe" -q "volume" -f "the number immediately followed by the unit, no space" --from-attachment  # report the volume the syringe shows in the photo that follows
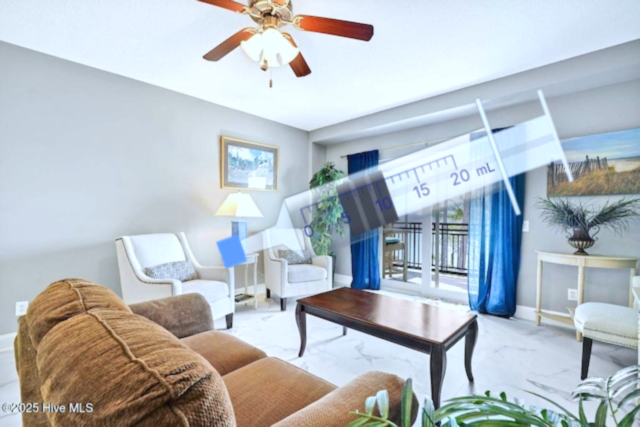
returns 5mL
